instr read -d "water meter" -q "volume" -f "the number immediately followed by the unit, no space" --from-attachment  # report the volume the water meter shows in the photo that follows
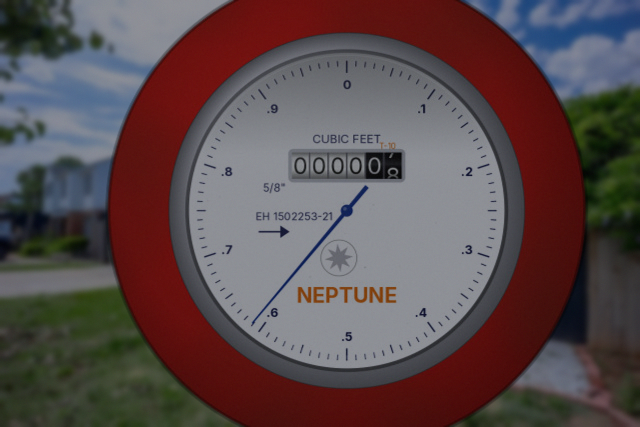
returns 7.61ft³
